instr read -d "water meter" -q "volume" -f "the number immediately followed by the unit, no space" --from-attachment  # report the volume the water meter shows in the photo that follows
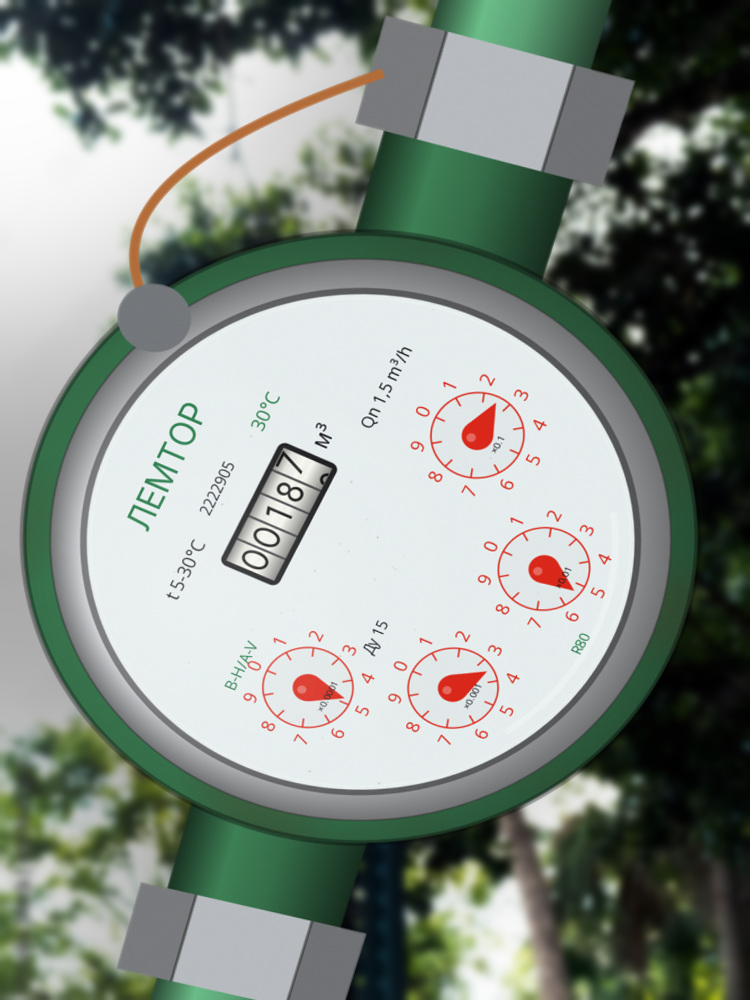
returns 187.2534m³
